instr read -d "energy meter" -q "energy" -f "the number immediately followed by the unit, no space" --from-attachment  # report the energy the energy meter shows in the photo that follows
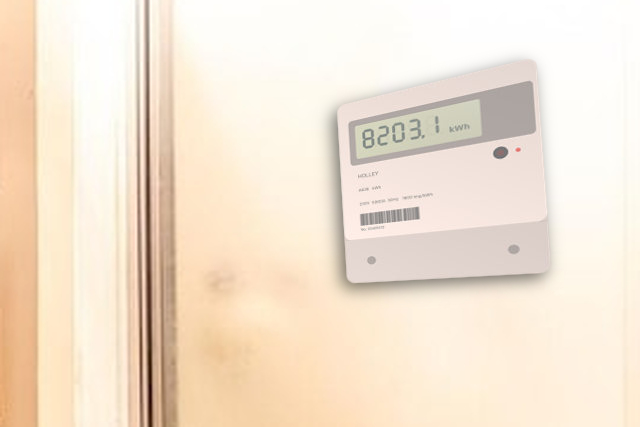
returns 8203.1kWh
